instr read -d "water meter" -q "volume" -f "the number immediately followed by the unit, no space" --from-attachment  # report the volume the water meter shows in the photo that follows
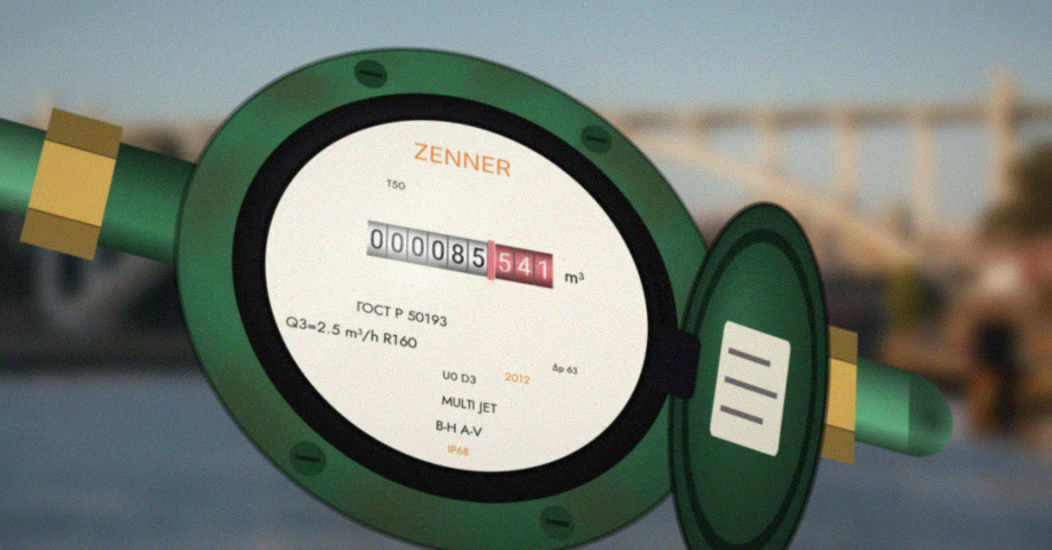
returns 85.541m³
